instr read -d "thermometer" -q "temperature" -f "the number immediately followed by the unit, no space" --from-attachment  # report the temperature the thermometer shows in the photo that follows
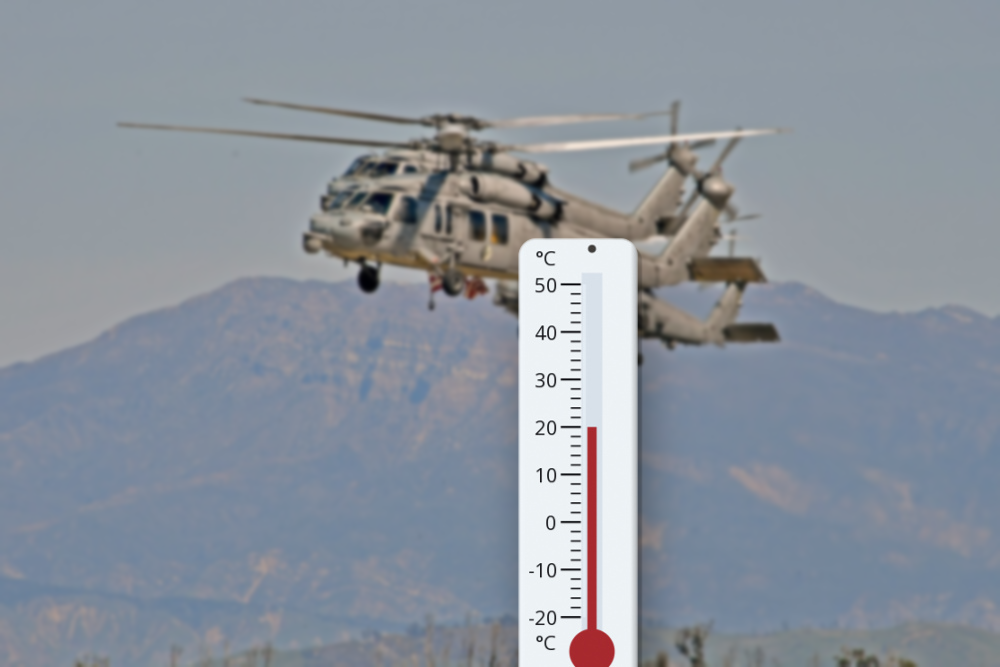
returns 20°C
